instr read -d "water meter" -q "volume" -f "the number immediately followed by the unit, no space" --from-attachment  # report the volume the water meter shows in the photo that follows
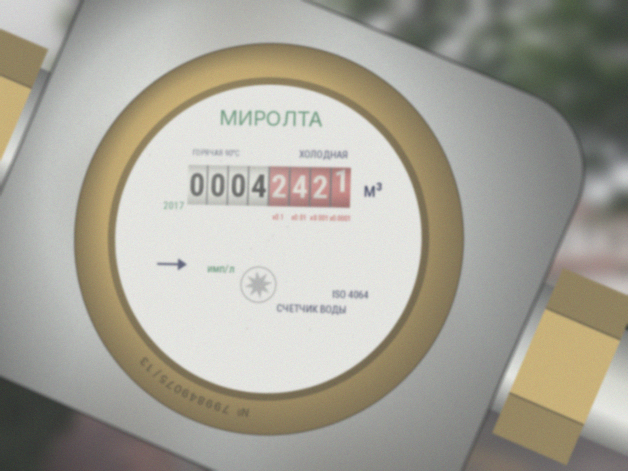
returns 4.2421m³
